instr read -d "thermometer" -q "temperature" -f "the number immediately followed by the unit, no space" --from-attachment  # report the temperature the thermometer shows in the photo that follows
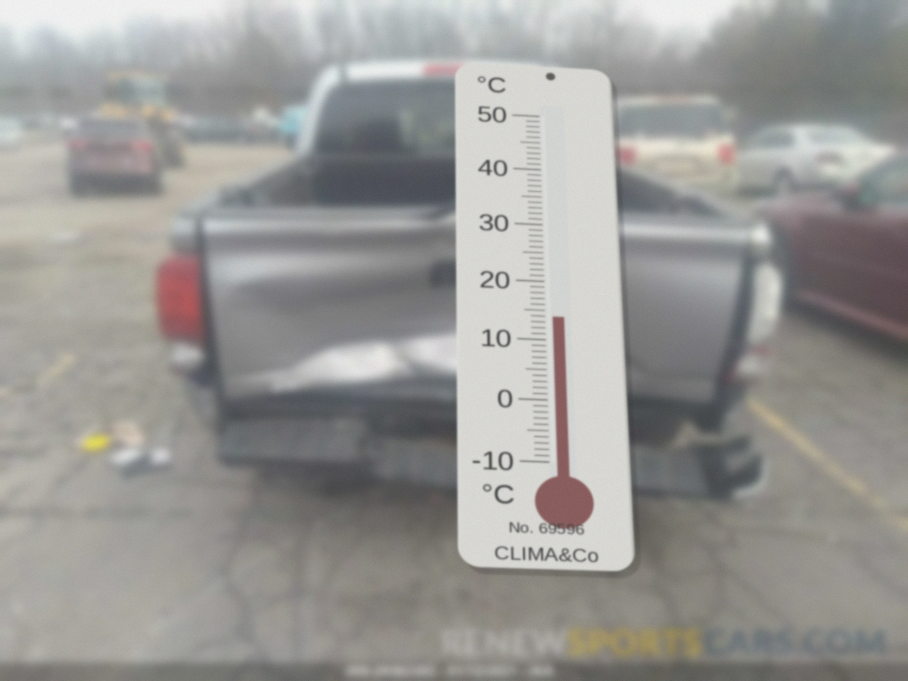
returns 14°C
